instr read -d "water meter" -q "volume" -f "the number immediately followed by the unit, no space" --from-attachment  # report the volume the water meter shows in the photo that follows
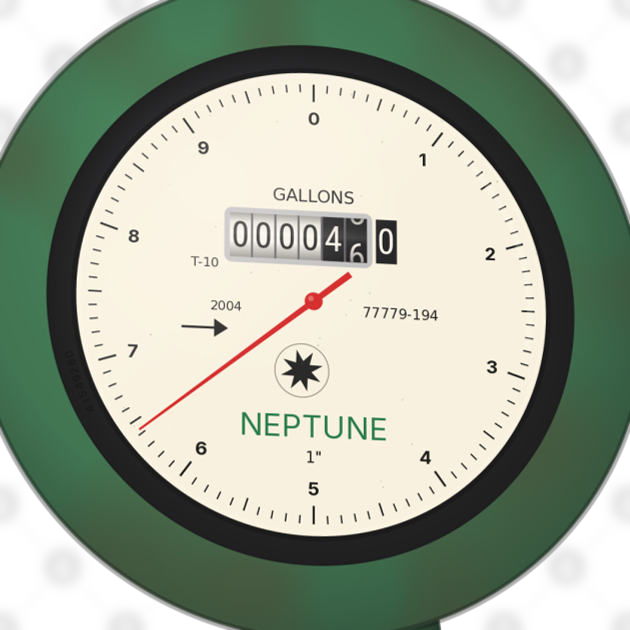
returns 456.4gal
